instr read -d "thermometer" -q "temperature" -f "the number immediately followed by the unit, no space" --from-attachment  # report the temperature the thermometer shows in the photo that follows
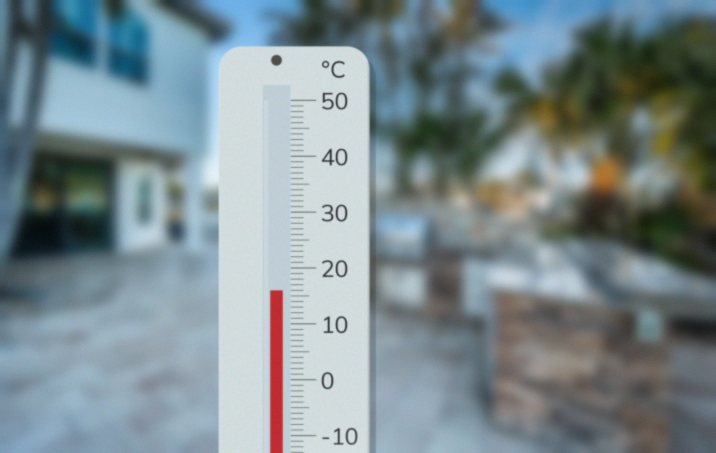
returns 16°C
